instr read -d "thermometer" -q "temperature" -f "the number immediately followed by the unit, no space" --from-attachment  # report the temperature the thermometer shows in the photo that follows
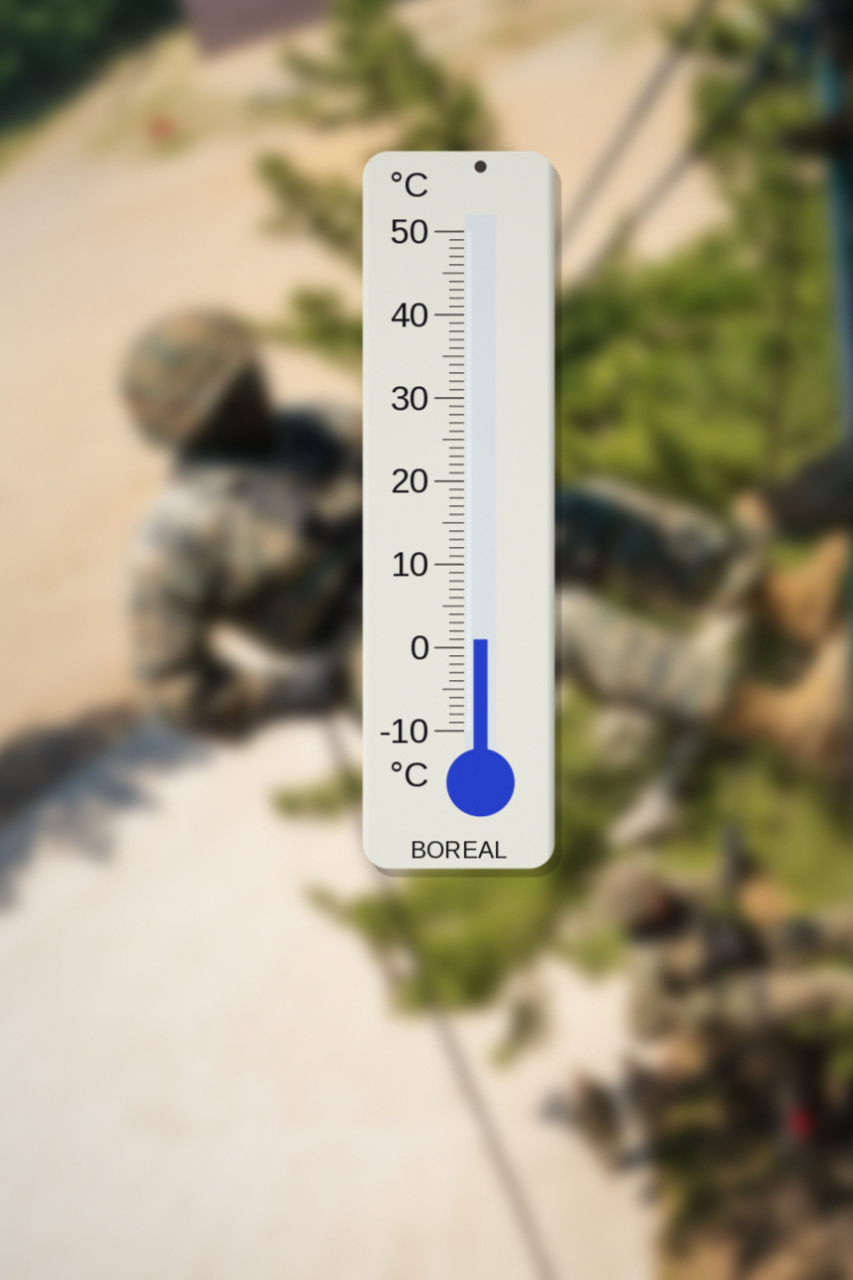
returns 1°C
